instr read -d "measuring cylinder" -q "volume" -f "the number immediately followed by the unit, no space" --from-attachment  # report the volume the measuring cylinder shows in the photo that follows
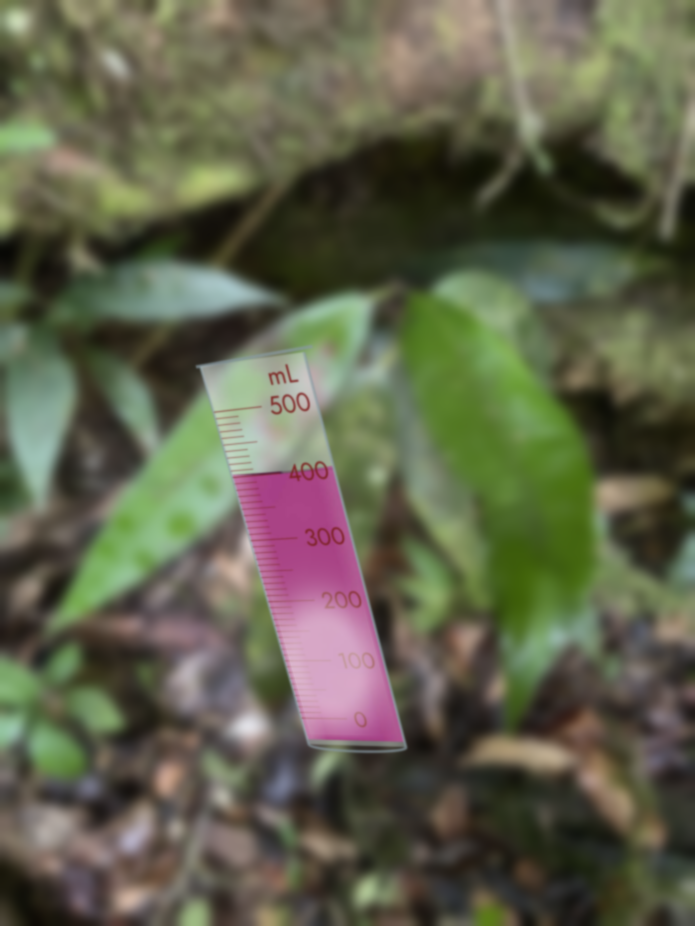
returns 400mL
